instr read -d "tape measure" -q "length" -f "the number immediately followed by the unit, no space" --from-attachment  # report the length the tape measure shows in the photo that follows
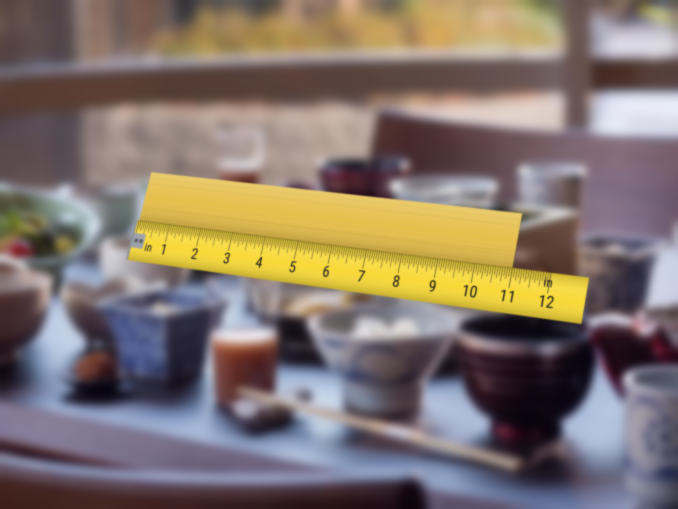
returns 11in
